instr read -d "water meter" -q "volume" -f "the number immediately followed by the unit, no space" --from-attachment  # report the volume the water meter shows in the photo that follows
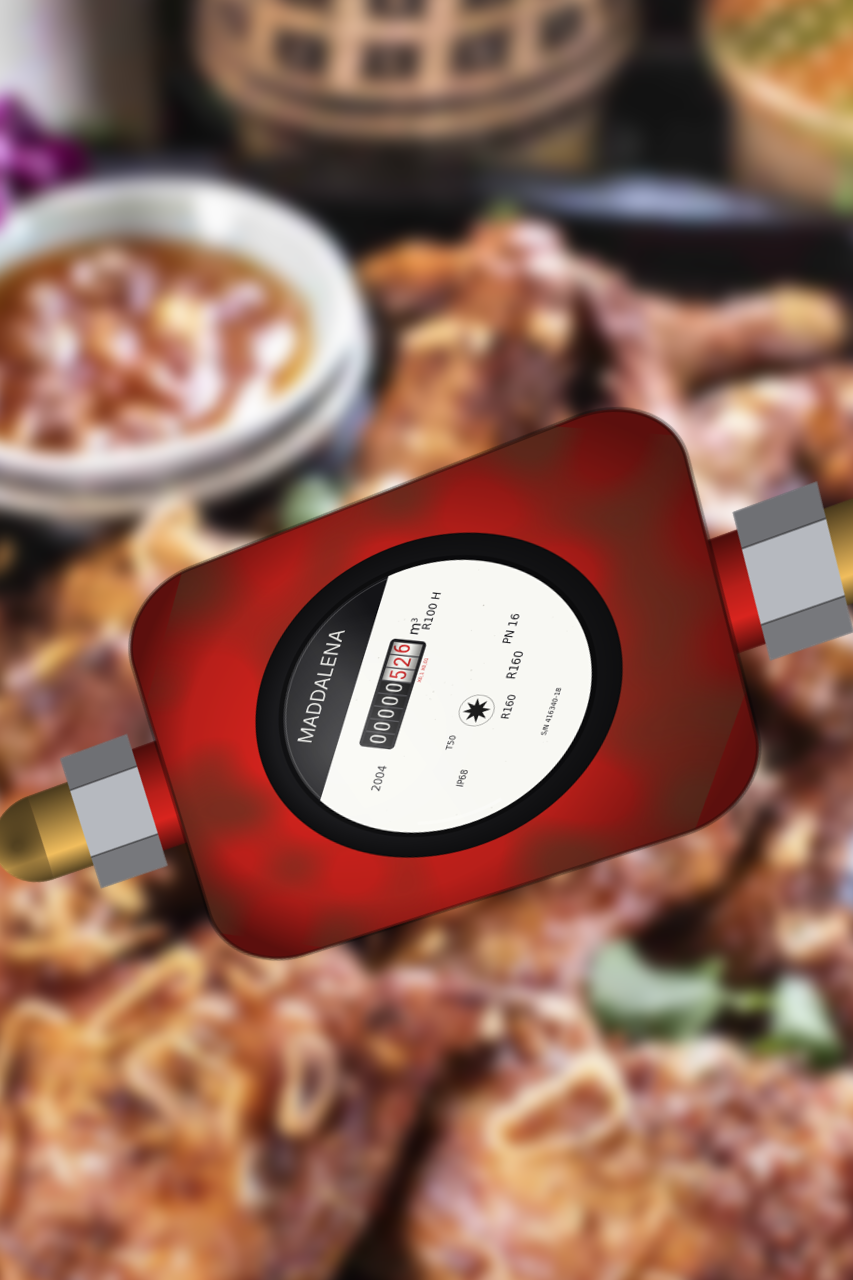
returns 0.526m³
